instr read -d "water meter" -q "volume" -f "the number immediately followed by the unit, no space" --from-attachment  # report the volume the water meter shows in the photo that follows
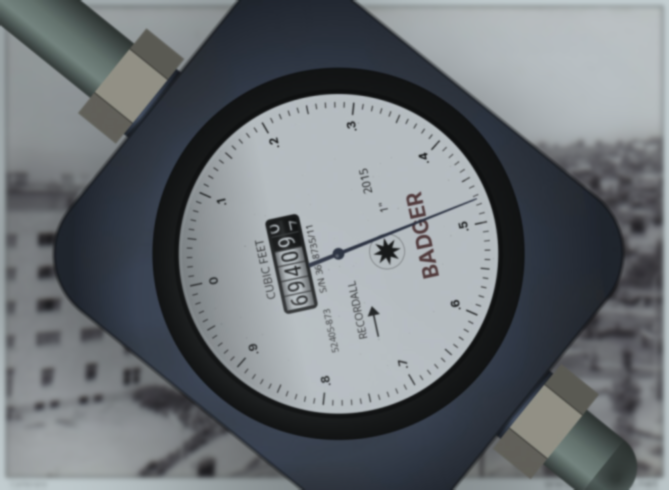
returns 694096.47ft³
